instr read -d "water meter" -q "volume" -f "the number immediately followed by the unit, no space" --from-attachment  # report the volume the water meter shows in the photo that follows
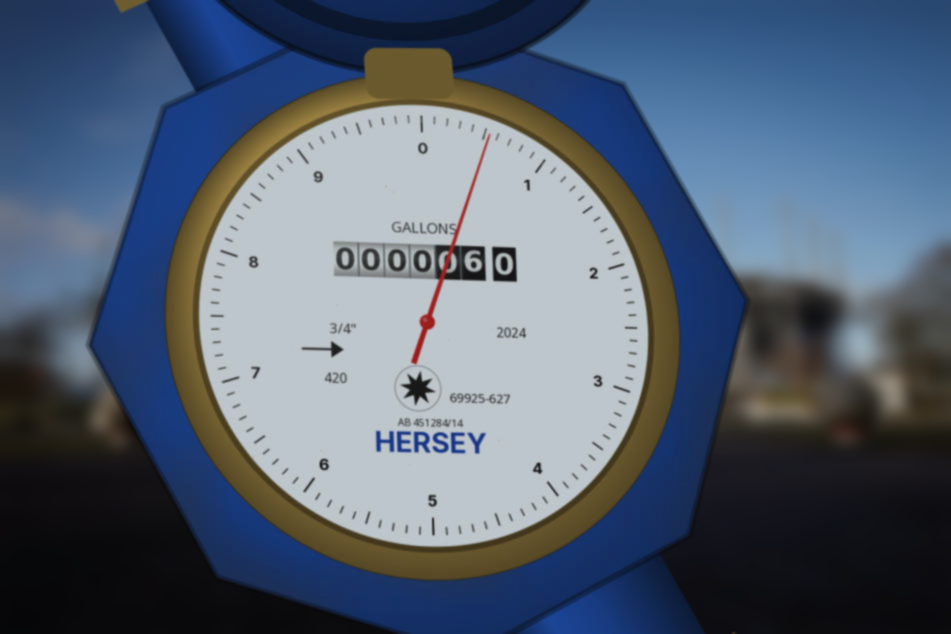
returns 60.5gal
